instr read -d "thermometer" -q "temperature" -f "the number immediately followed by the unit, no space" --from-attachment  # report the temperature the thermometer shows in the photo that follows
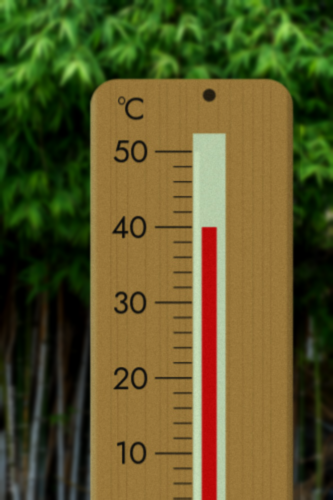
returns 40°C
